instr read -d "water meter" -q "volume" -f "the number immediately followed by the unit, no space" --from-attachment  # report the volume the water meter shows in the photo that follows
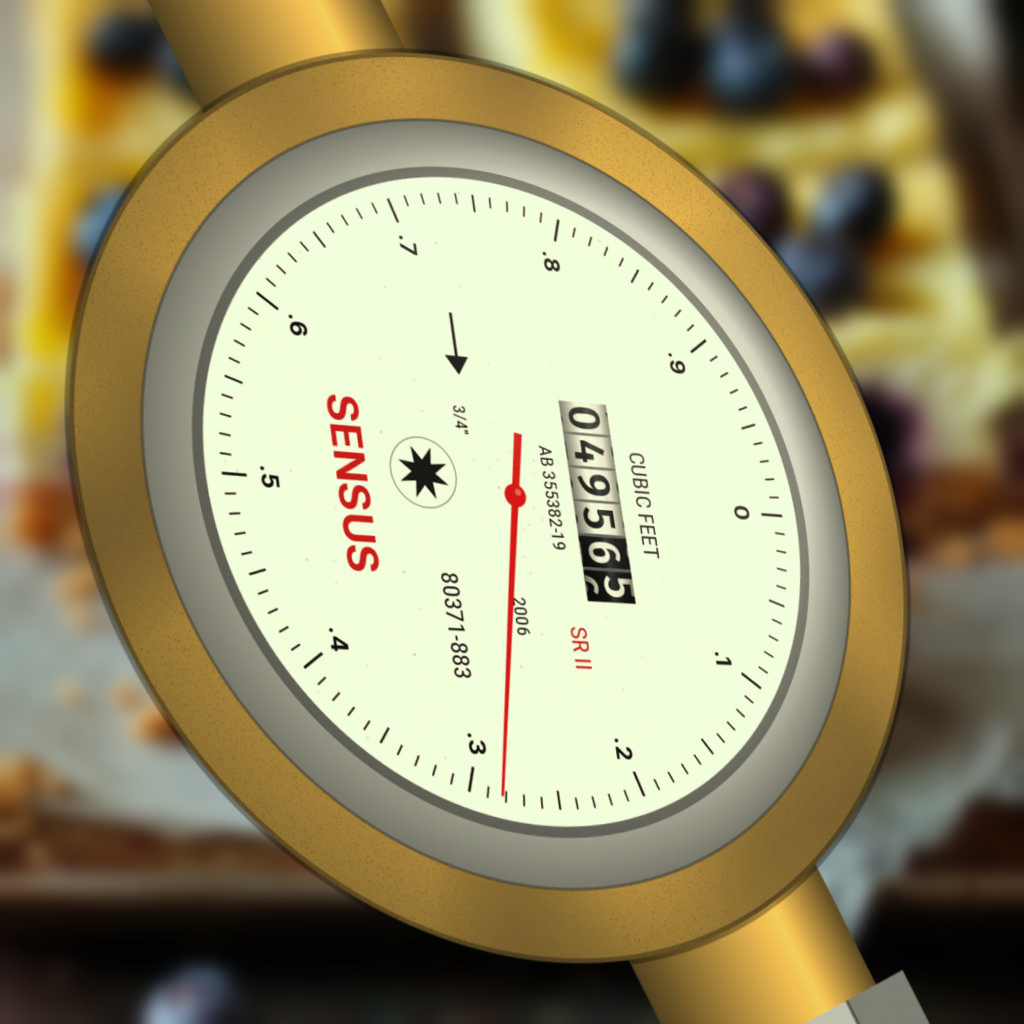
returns 49565.28ft³
